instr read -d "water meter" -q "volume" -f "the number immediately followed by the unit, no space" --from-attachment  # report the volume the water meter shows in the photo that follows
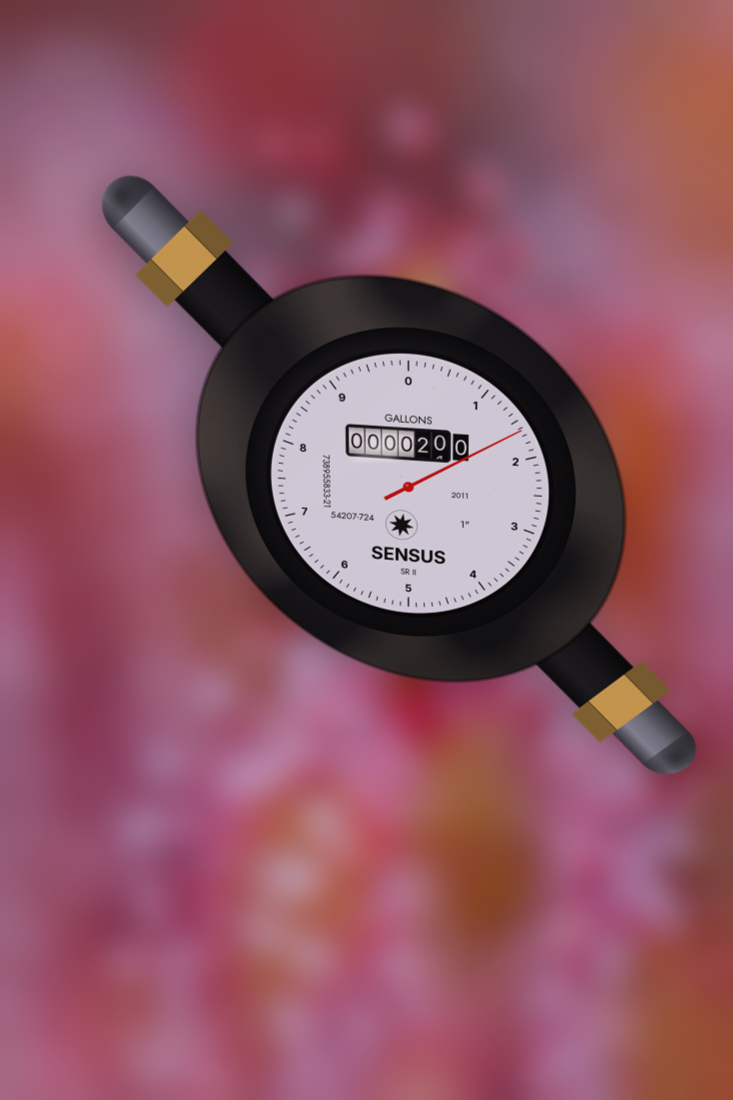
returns 201.6gal
